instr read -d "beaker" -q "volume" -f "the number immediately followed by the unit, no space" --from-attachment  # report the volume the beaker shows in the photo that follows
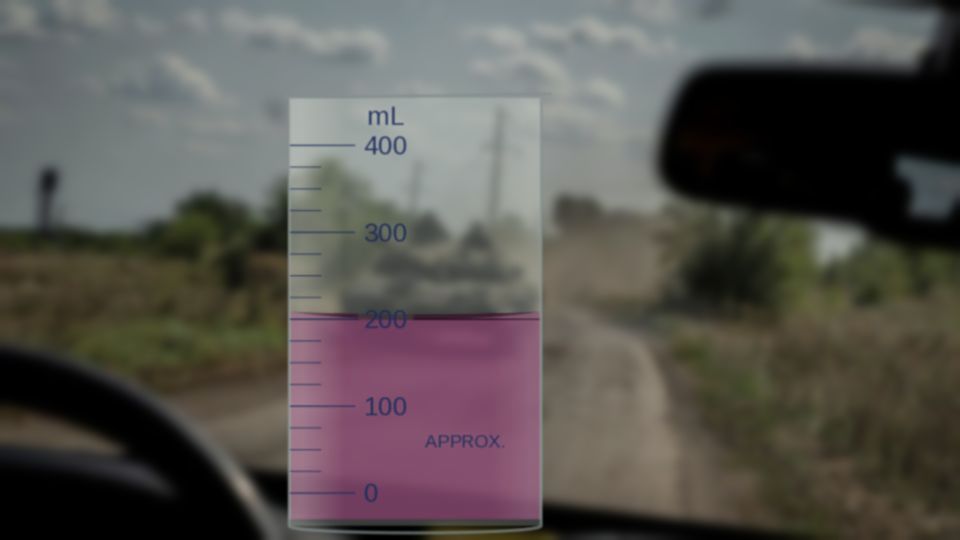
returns 200mL
